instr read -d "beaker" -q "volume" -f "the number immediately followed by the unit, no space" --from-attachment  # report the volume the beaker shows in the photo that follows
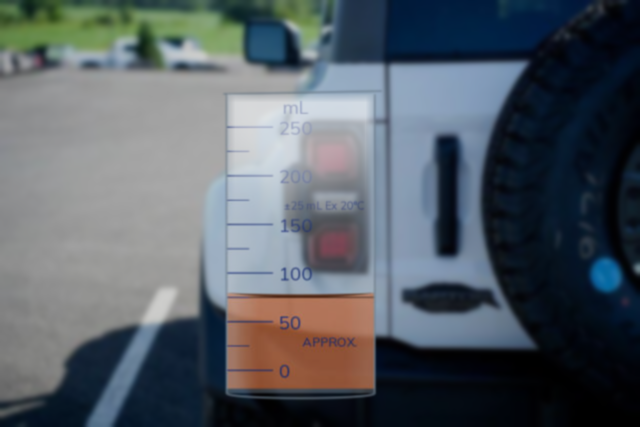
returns 75mL
